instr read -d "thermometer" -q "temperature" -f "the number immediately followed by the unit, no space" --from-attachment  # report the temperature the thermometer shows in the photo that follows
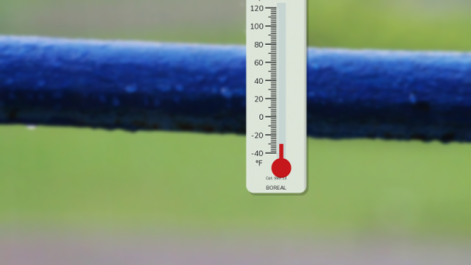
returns -30°F
